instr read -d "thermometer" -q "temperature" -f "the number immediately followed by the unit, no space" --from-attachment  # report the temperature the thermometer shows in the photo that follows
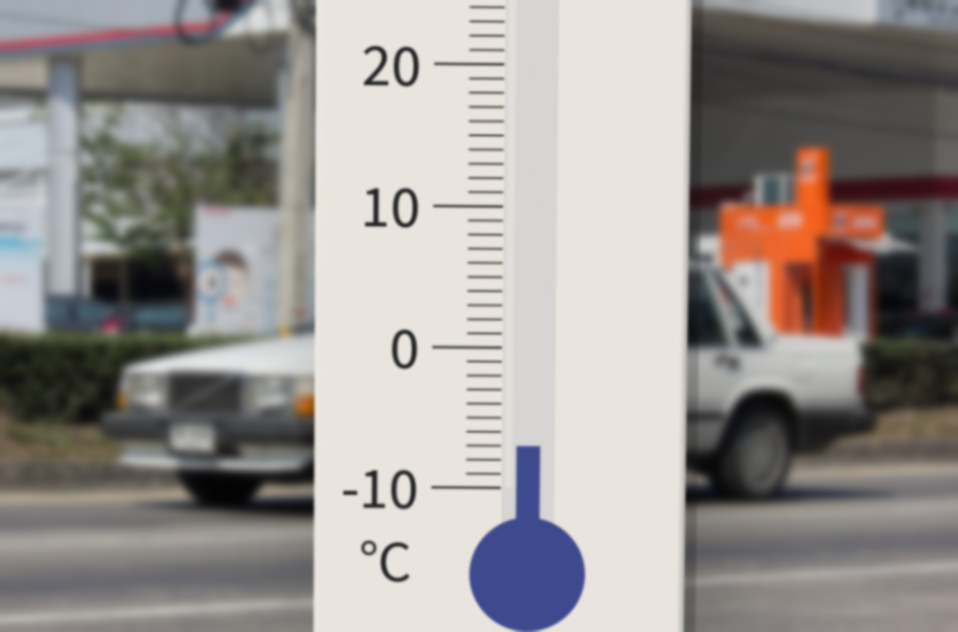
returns -7°C
